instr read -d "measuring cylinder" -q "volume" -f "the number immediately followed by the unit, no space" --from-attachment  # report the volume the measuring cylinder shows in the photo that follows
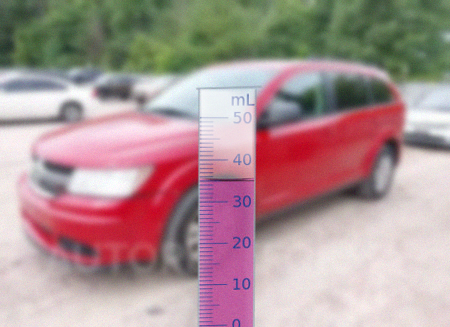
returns 35mL
